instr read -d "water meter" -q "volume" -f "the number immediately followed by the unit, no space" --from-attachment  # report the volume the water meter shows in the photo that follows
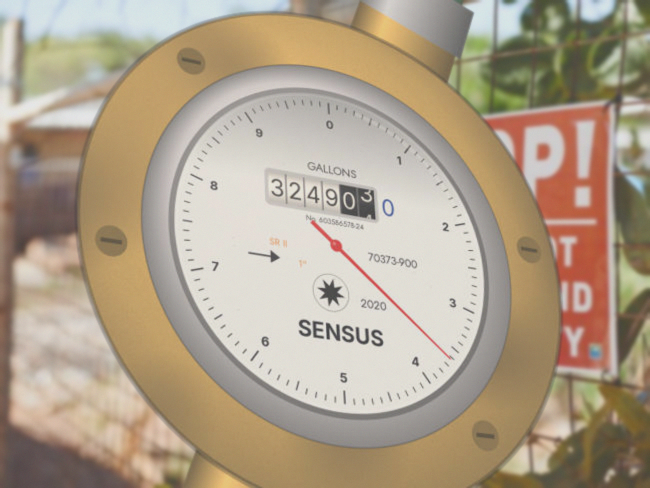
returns 3249033.6gal
